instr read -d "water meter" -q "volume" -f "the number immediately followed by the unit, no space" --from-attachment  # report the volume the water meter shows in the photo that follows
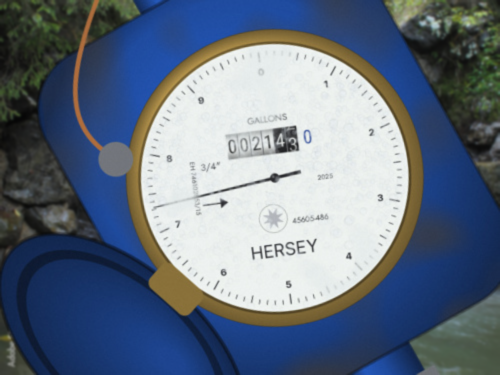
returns 21427.3gal
